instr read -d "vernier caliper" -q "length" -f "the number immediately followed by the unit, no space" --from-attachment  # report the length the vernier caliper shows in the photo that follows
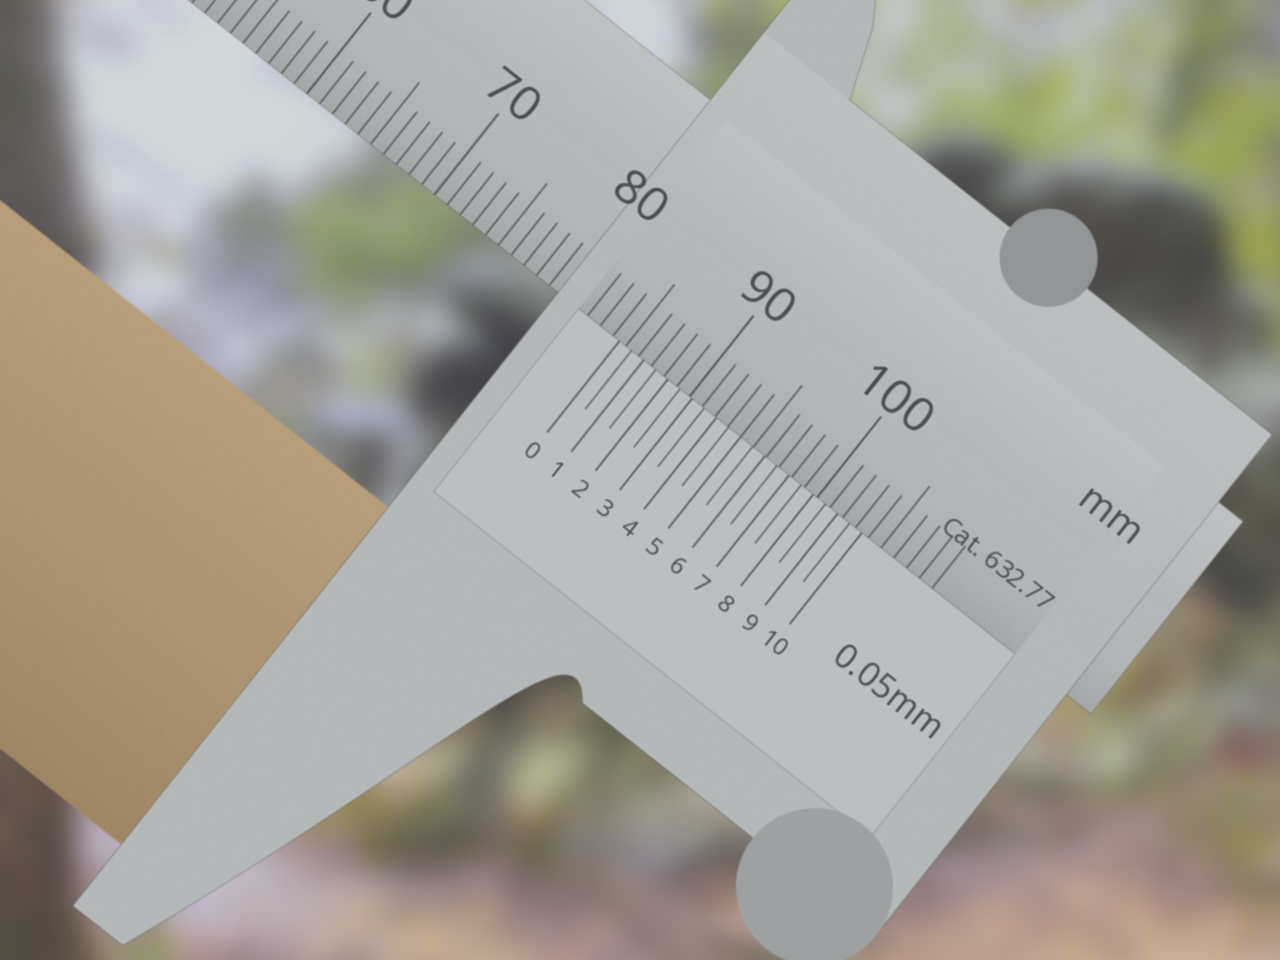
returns 84.5mm
